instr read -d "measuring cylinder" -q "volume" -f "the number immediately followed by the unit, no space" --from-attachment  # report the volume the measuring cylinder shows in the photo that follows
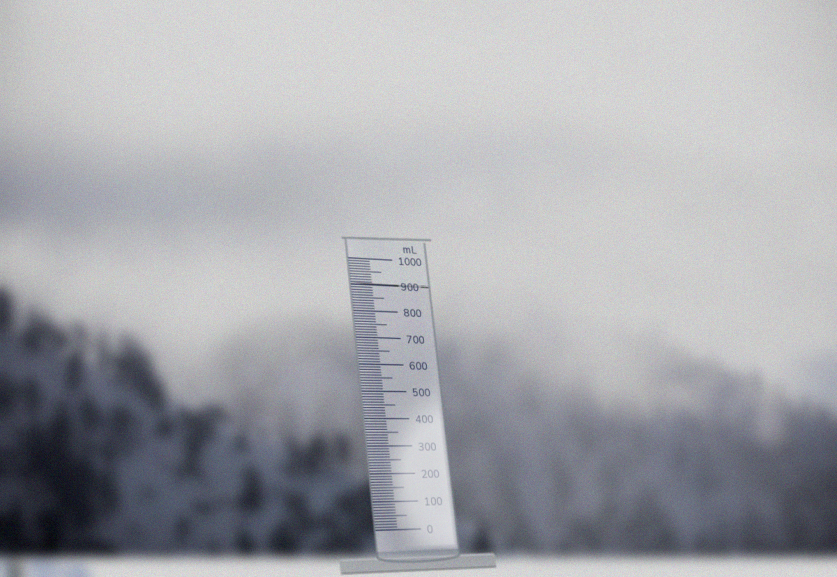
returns 900mL
